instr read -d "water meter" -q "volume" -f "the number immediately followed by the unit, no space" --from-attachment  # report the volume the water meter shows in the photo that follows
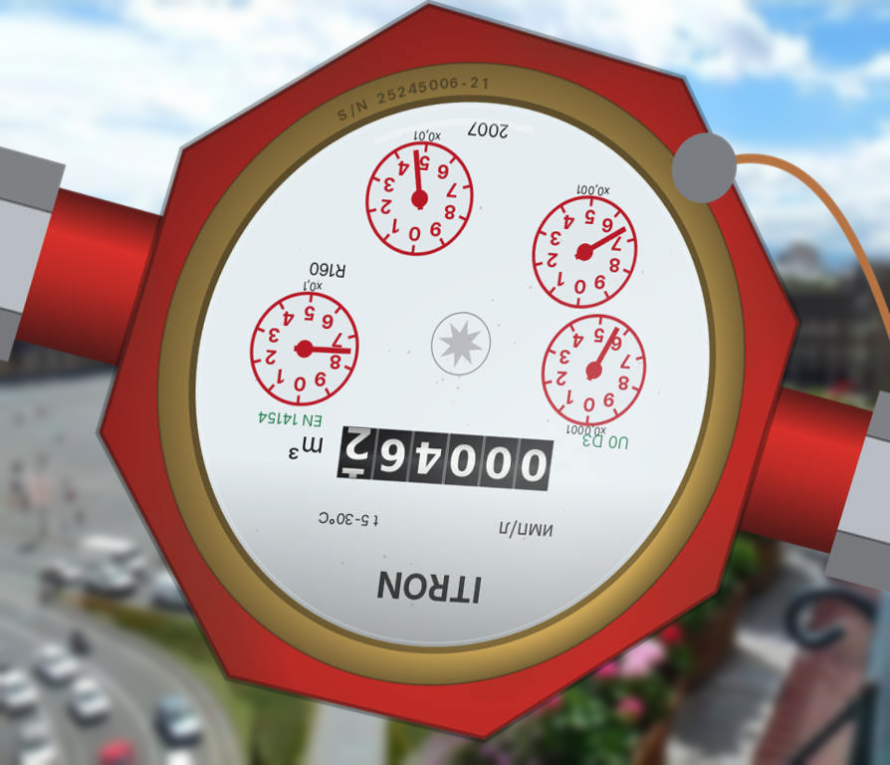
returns 461.7465m³
